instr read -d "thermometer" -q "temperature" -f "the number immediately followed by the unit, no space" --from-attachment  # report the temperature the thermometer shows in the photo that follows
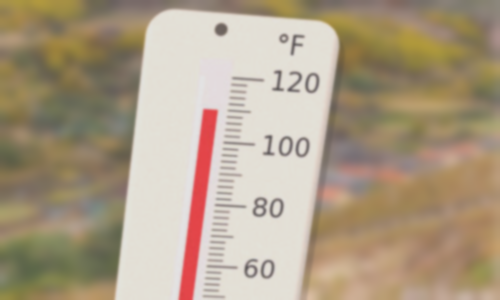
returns 110°F
